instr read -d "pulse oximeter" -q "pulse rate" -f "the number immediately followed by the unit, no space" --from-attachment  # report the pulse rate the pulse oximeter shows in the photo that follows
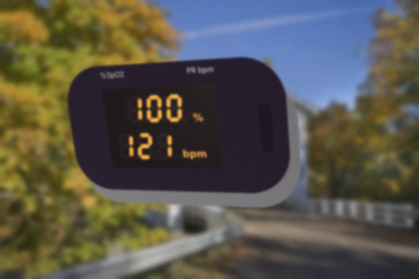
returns 121bpm
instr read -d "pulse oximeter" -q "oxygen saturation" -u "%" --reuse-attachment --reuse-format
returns 100%
